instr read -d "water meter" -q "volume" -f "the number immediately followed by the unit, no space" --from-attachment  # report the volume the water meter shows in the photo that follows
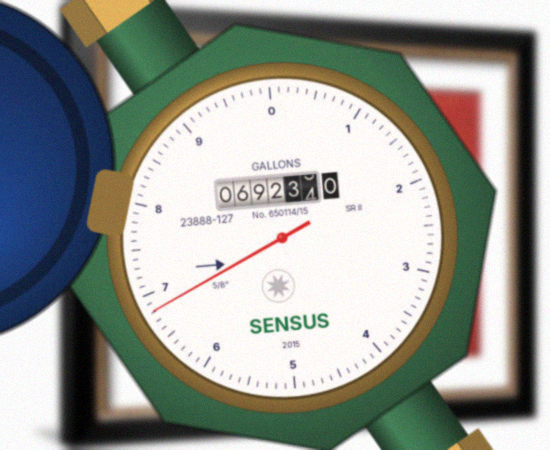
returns 692336.8gal
